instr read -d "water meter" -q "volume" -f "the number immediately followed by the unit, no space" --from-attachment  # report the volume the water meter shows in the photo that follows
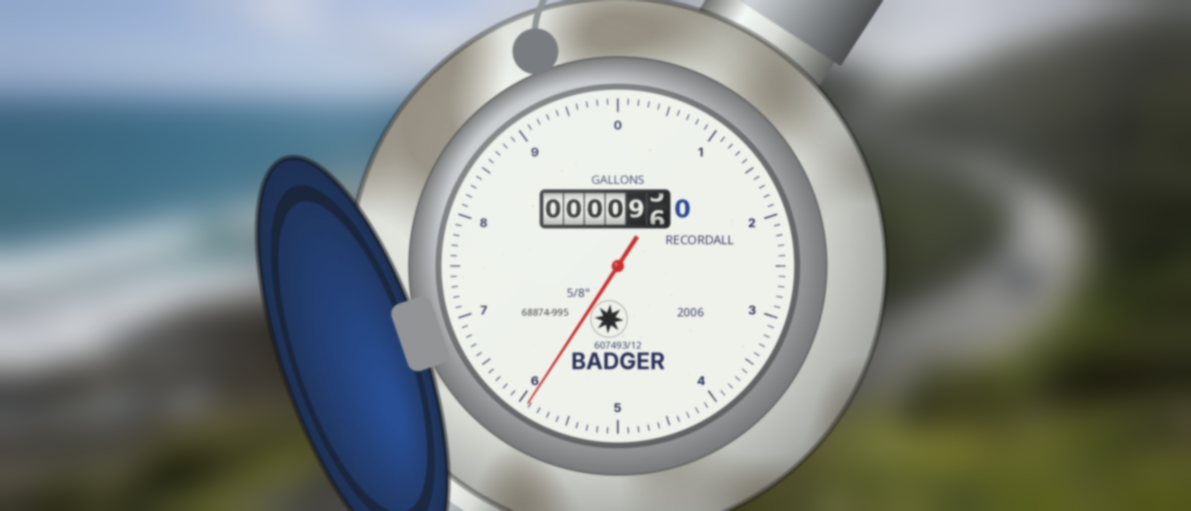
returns 955.9gal
